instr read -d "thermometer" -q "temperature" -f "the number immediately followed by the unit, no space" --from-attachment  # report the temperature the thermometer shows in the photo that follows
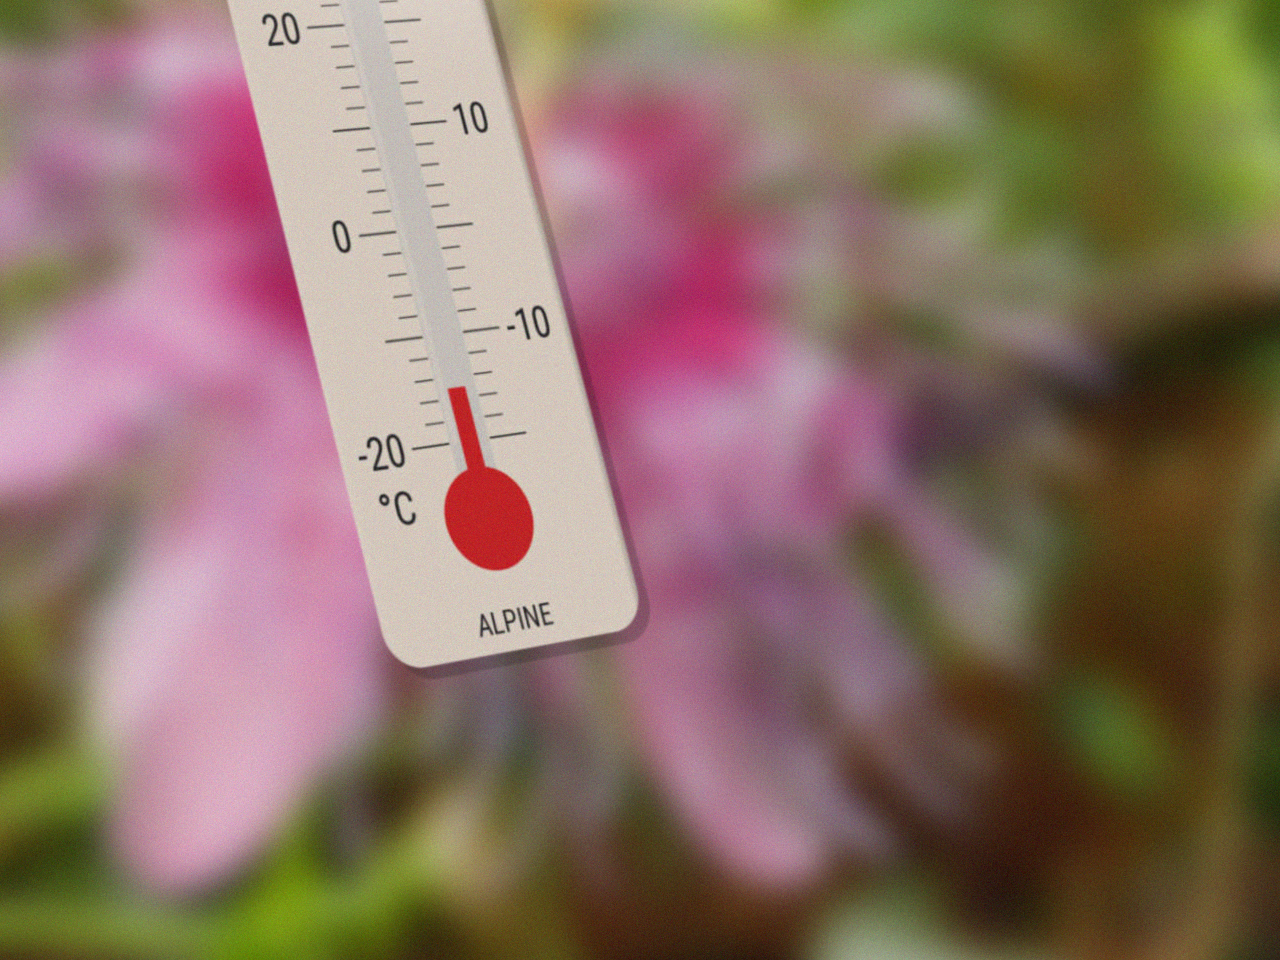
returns -15°C
